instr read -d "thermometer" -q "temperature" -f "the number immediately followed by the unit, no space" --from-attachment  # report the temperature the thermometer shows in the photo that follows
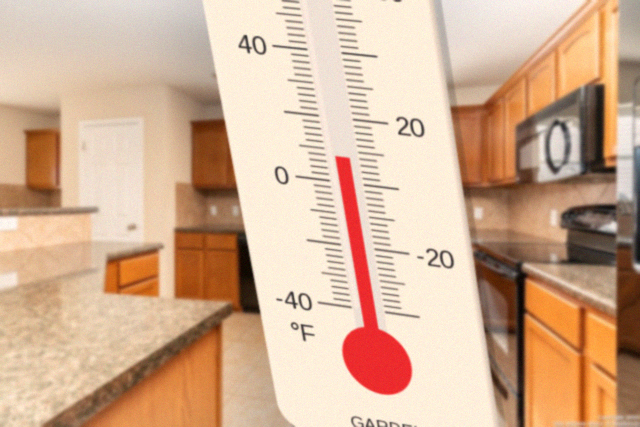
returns 8°F
